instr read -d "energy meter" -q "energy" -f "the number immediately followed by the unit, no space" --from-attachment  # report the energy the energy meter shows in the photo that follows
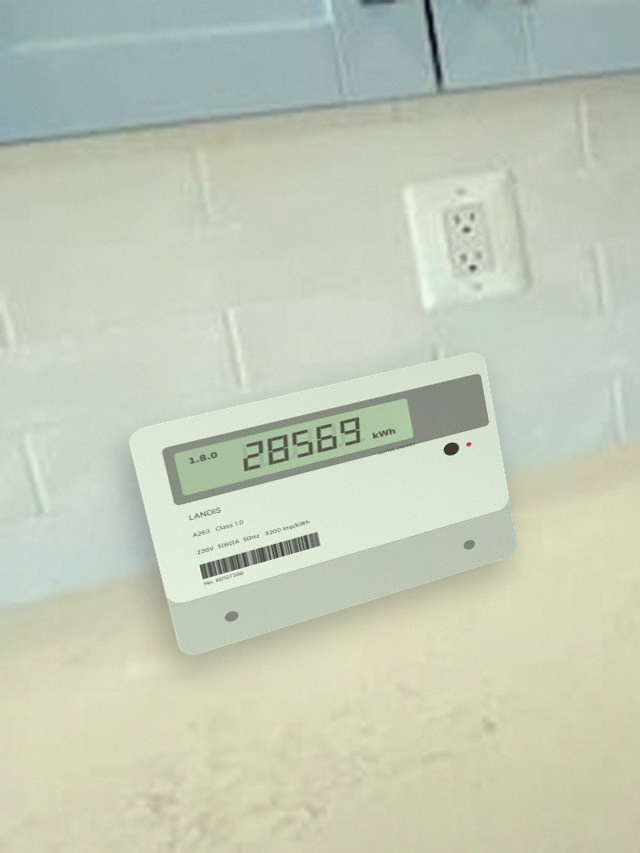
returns 28569kWh
